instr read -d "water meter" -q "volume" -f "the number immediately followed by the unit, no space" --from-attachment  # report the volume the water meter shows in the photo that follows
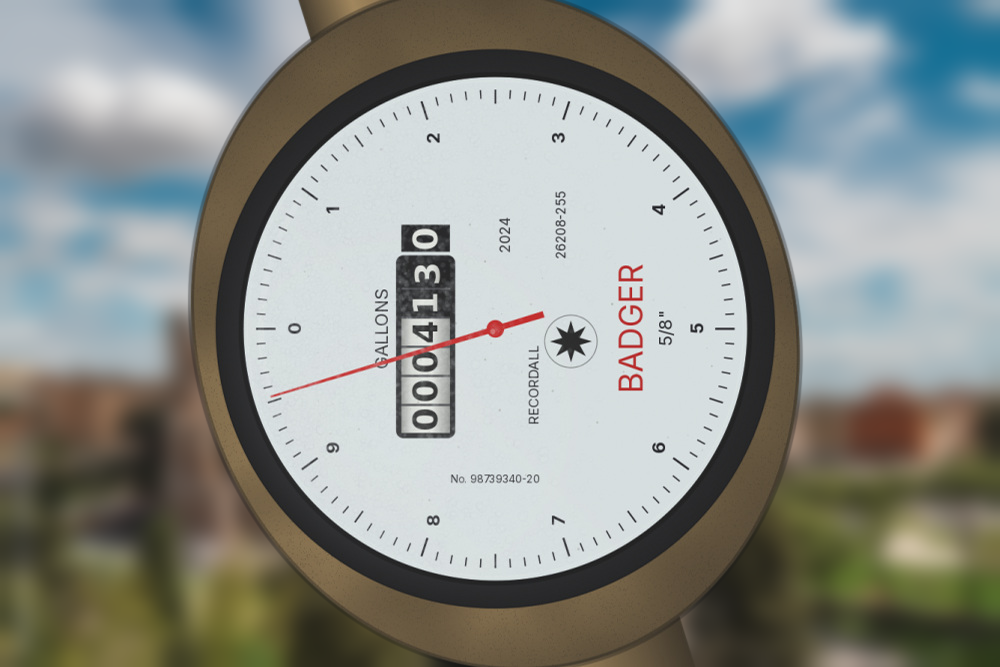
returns 4129.5gal
